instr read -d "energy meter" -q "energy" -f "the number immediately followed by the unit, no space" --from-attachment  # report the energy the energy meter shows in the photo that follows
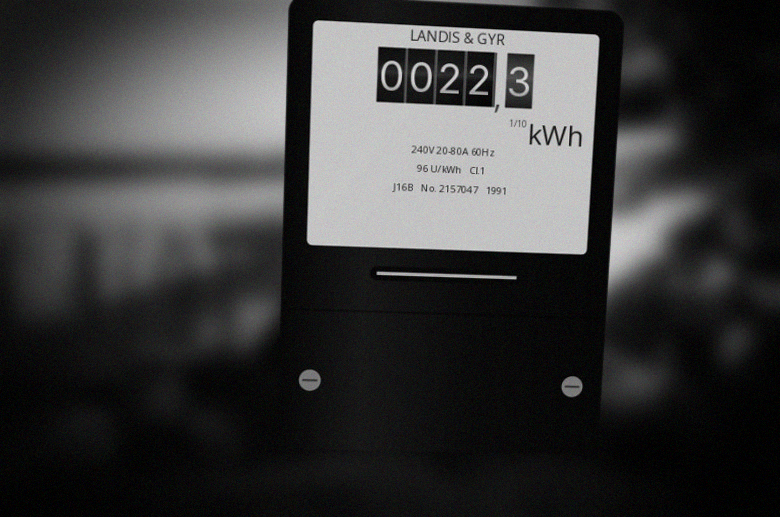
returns 22.3kWh
